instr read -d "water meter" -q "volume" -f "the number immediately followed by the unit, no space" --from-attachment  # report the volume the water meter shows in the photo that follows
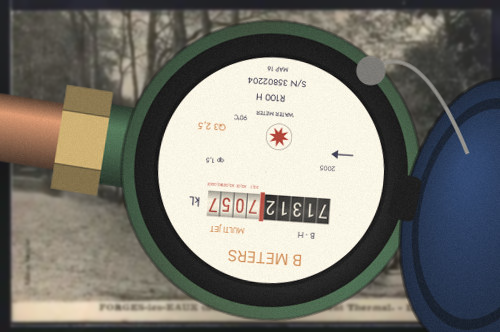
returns 71312.7057kL
